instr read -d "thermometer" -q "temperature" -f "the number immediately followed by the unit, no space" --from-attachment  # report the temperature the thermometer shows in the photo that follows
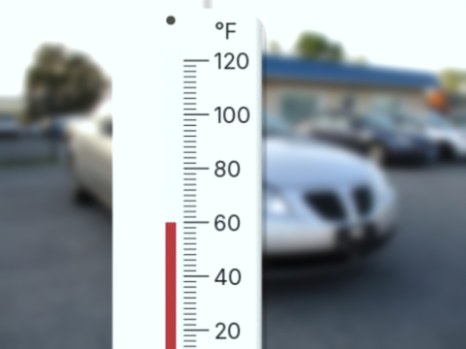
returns 60°F
